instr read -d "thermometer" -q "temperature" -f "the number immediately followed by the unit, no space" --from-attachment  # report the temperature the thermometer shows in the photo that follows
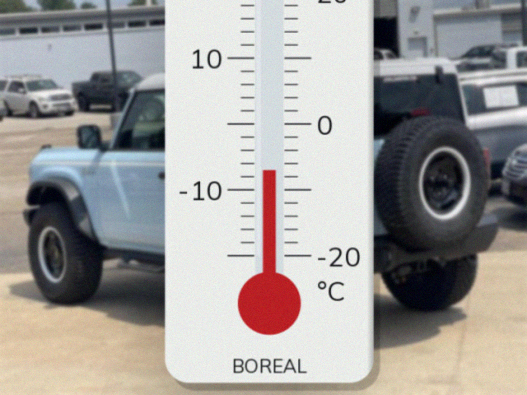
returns -7°C
